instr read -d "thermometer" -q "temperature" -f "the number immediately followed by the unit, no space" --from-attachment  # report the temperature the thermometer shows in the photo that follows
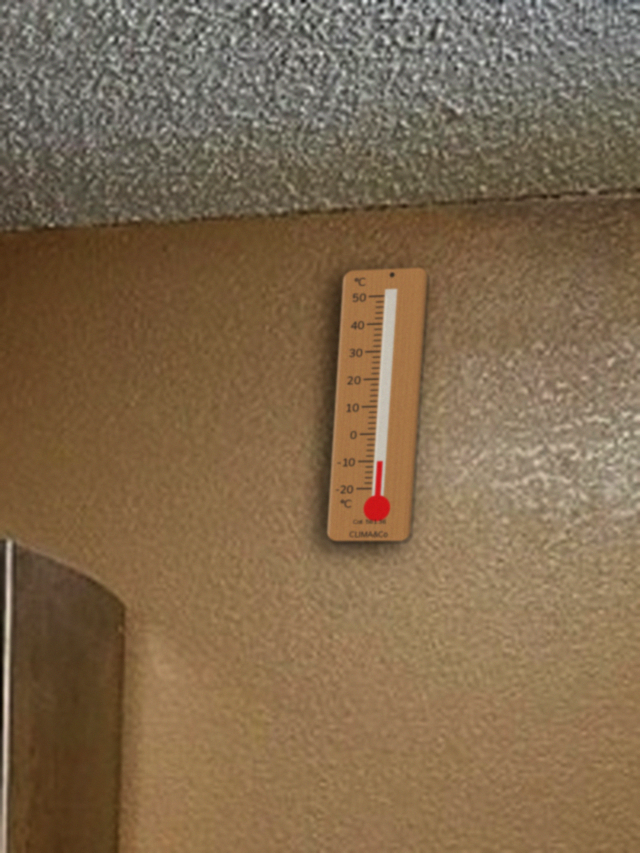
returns -10°C
